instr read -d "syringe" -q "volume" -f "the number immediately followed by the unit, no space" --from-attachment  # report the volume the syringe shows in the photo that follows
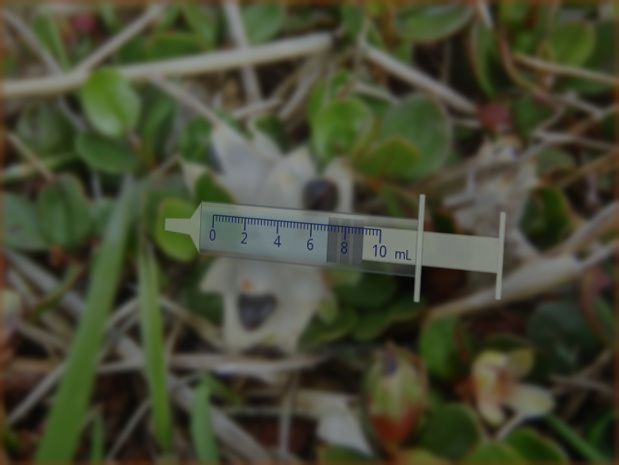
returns 7mL
